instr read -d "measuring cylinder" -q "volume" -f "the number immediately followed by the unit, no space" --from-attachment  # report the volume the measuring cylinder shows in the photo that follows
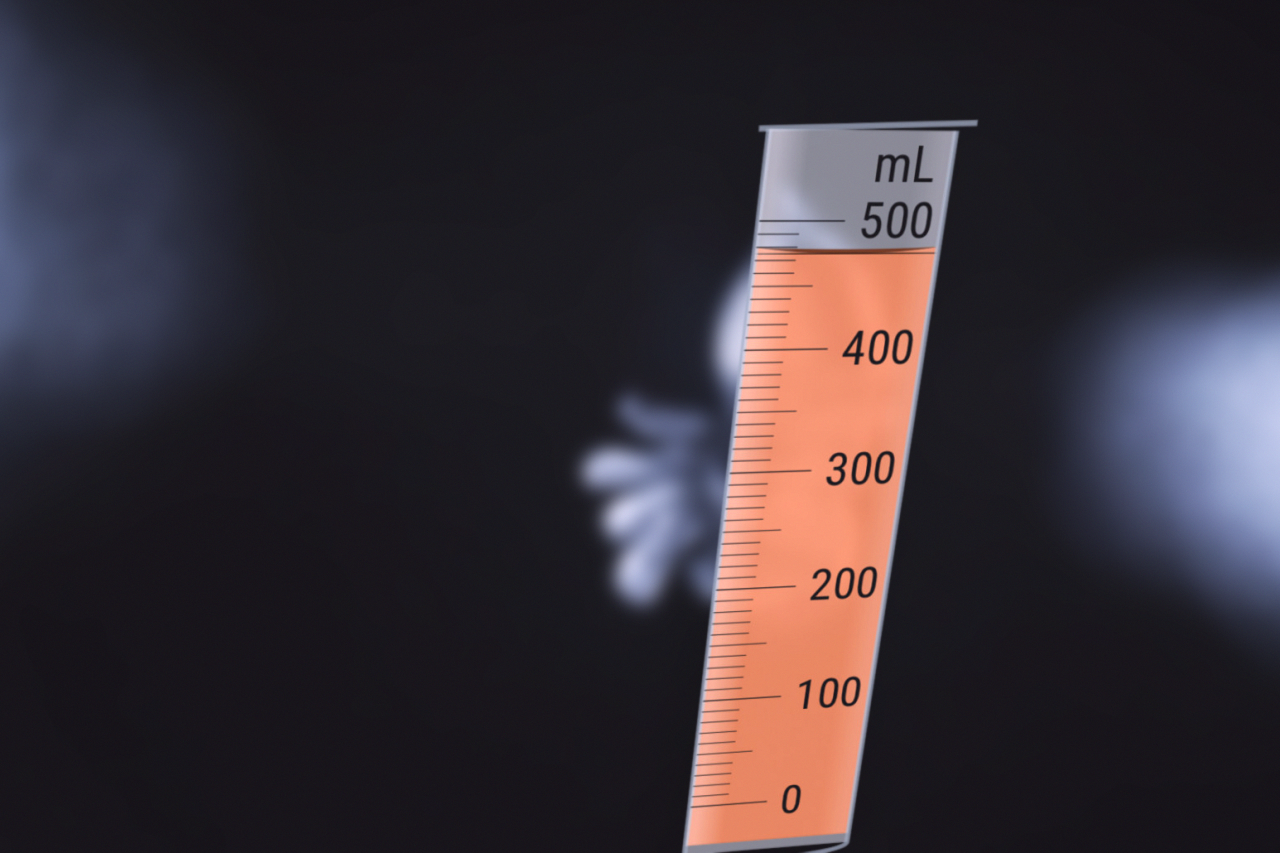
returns 475mL
